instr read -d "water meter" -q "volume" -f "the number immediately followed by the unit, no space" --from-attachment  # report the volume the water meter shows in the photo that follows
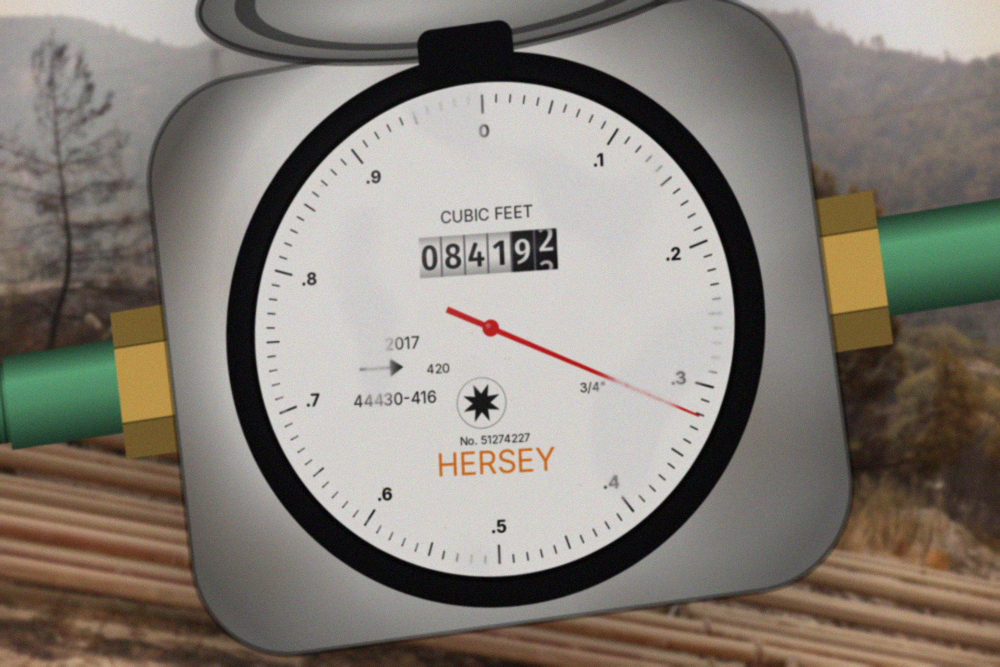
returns 84192.32ft³
